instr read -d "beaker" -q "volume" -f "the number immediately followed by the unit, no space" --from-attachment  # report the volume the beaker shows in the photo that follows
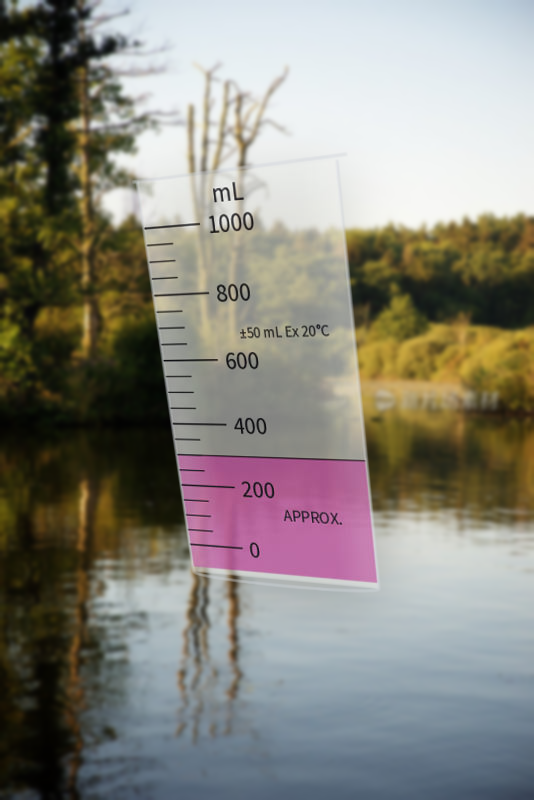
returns 300mL
